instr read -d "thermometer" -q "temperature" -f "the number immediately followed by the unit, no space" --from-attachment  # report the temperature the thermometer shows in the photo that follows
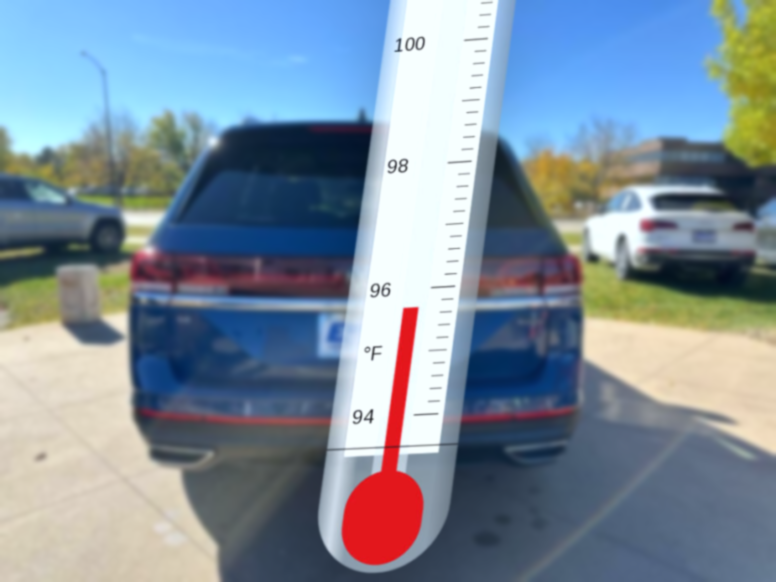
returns 95.7°F
